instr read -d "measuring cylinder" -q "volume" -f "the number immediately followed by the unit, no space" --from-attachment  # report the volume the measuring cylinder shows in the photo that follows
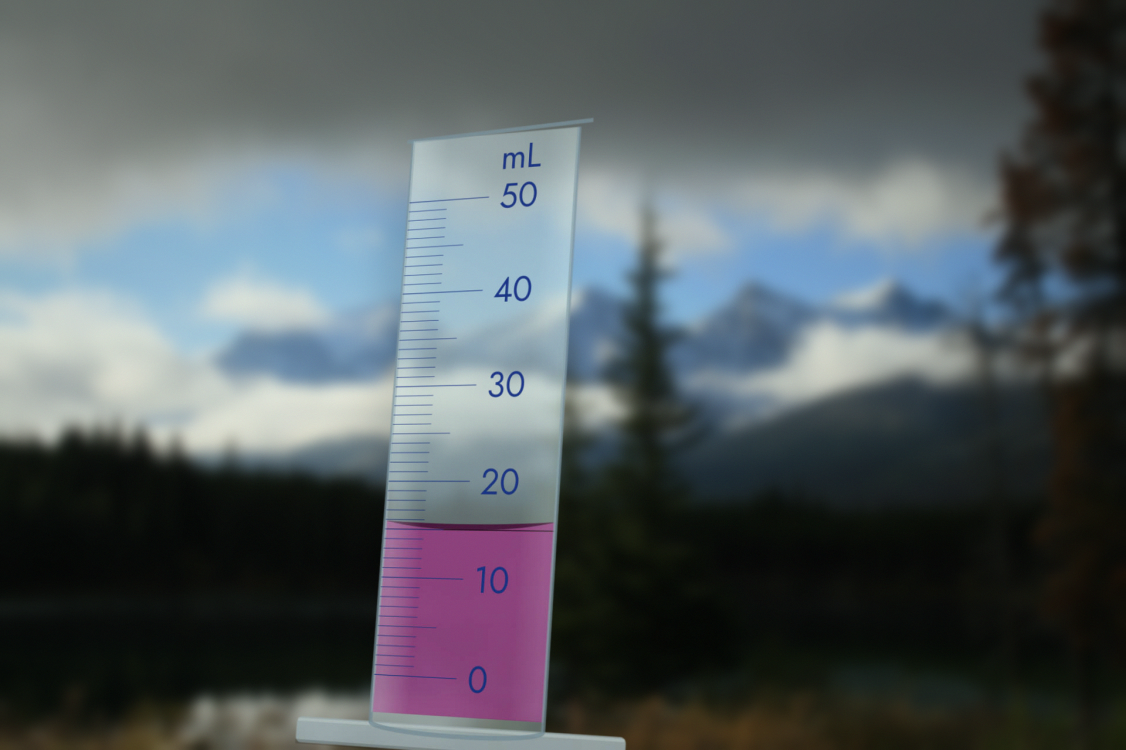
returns 15mL
